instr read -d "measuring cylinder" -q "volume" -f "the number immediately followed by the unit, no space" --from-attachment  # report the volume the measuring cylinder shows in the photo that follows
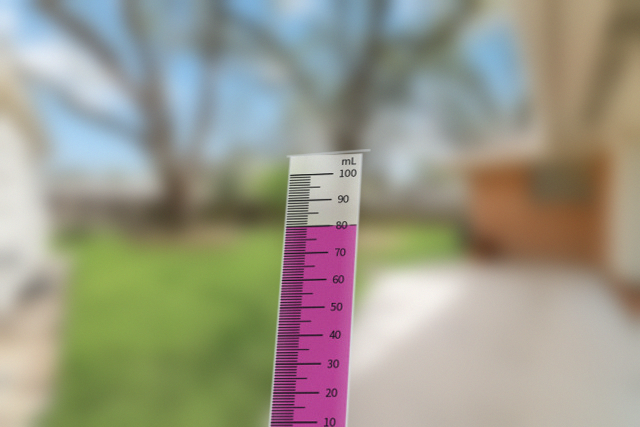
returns 80mL
